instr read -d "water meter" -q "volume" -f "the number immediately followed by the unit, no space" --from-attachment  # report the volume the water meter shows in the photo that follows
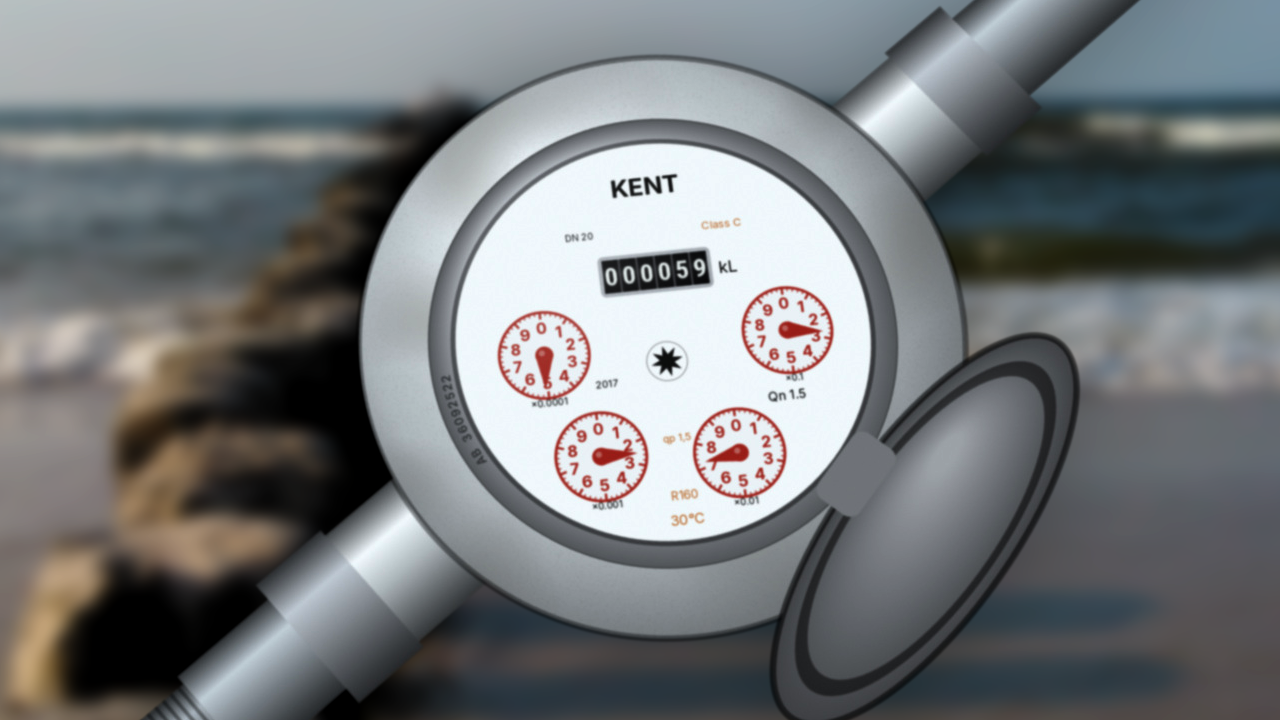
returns 59.2725kL
